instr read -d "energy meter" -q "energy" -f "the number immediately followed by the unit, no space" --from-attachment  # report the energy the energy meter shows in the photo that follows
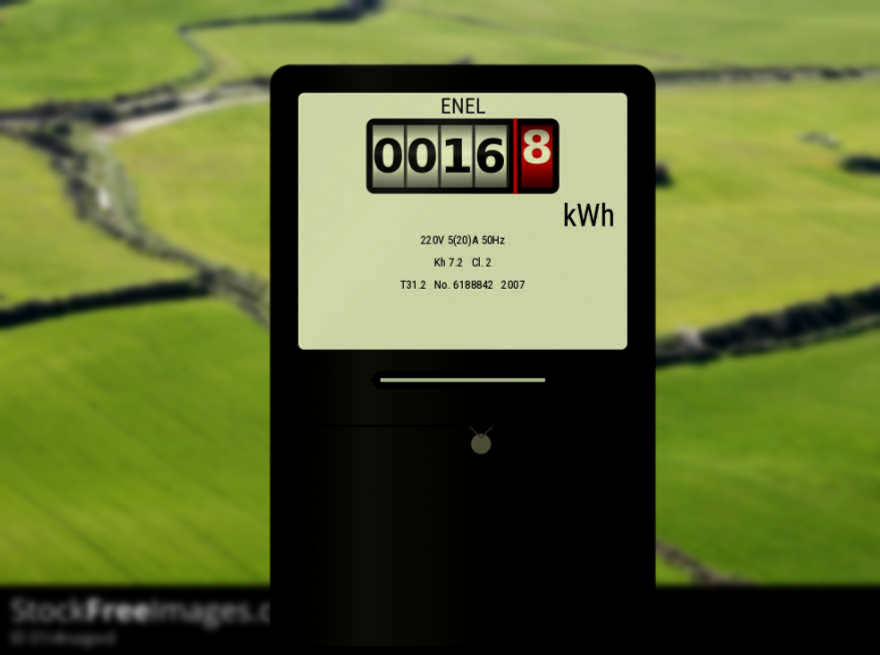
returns 16.8kWh
